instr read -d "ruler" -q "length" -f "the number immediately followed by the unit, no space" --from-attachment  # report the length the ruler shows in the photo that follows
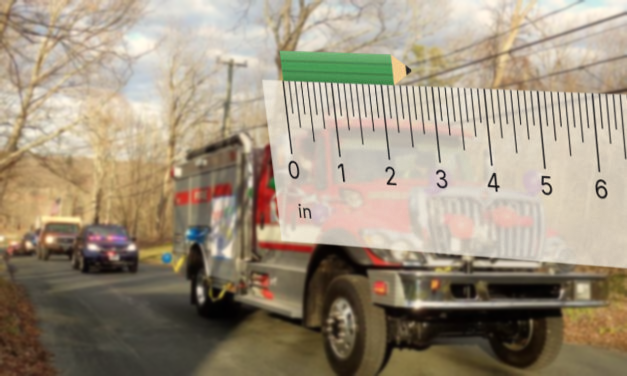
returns 2.625in
